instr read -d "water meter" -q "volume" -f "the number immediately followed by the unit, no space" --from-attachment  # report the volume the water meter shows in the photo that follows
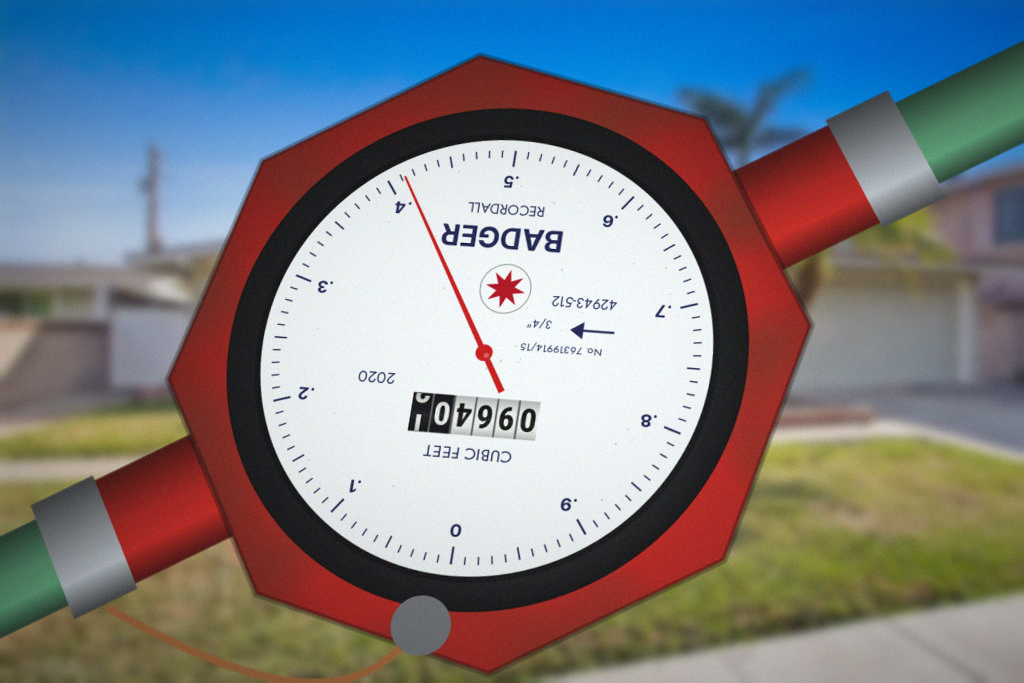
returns 96401.41ft³
